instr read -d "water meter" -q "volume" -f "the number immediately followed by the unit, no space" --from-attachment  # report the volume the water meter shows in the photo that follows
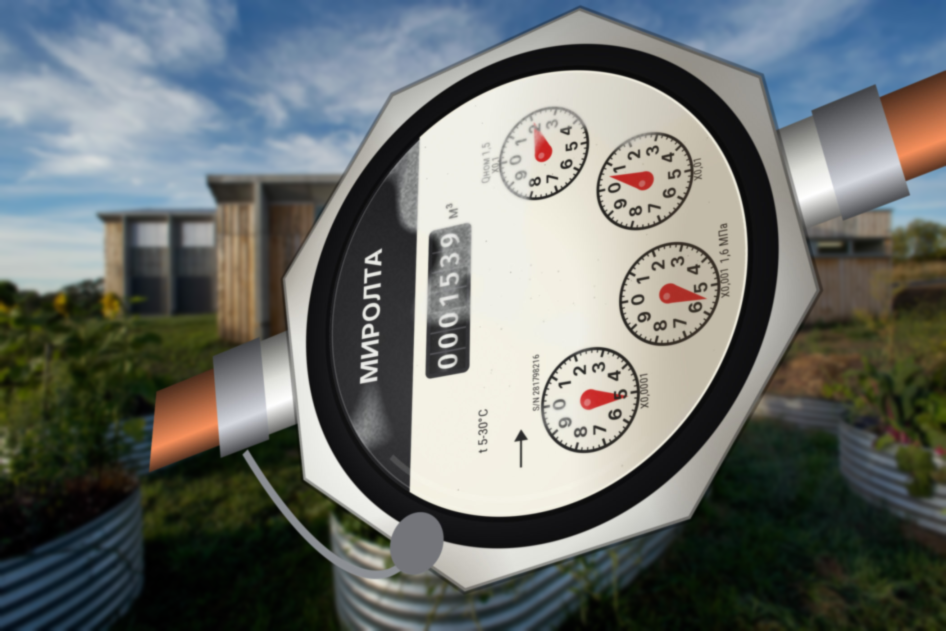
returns 1539.2055m³
